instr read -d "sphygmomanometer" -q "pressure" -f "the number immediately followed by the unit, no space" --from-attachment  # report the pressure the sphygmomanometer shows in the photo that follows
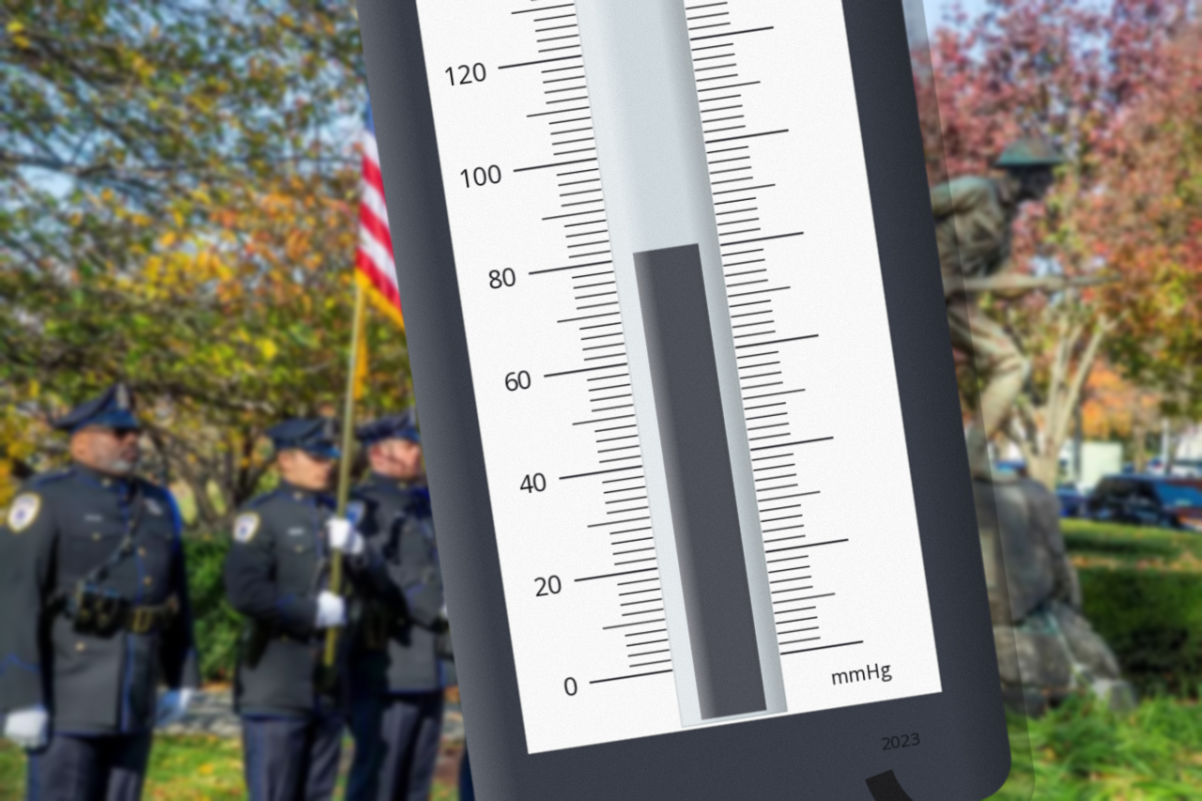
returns 81mmHg
